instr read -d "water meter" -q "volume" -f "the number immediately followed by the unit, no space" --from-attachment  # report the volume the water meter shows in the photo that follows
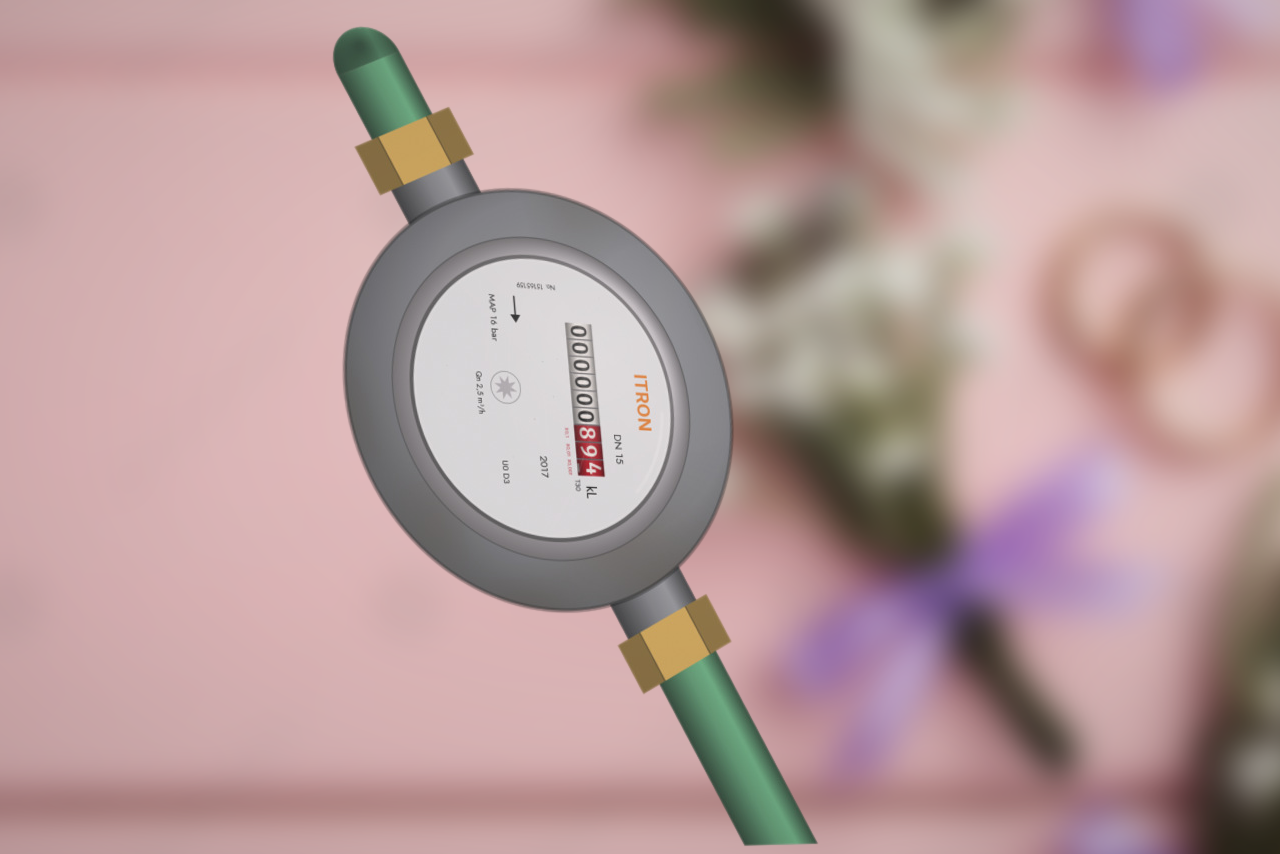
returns 0.894kL
